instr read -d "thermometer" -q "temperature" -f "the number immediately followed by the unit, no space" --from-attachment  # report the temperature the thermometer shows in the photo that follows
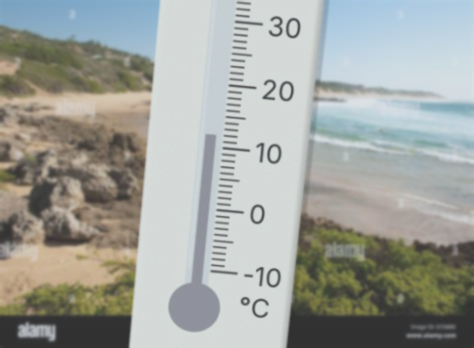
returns 12°C
